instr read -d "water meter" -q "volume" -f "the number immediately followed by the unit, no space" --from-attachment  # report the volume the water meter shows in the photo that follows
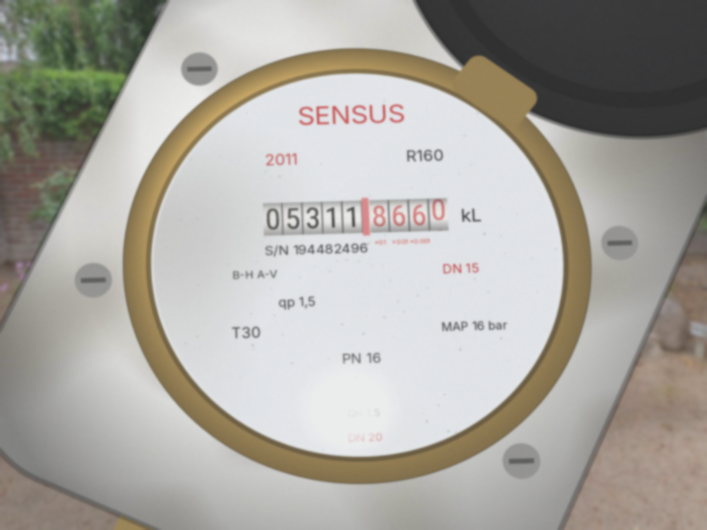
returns 5311.8660kL
